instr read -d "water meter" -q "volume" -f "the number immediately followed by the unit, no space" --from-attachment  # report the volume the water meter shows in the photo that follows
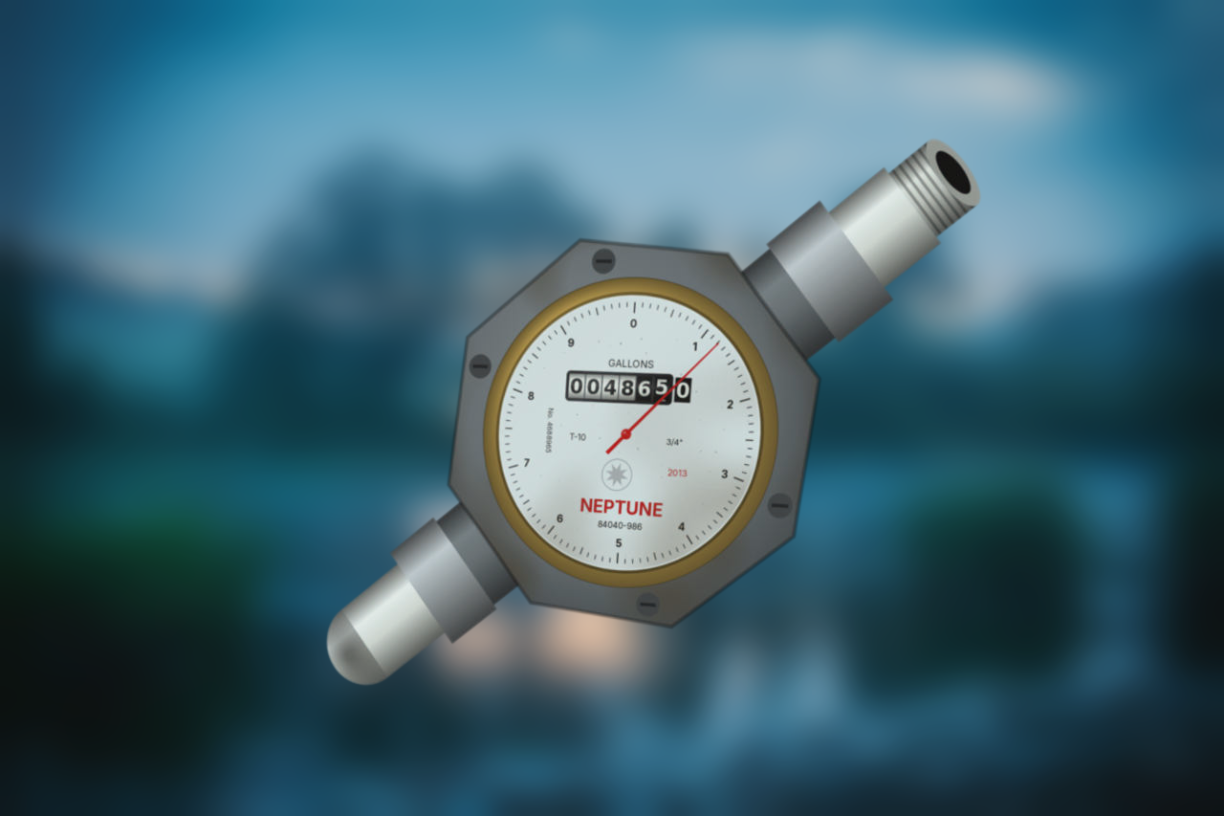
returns 48651.2gal
